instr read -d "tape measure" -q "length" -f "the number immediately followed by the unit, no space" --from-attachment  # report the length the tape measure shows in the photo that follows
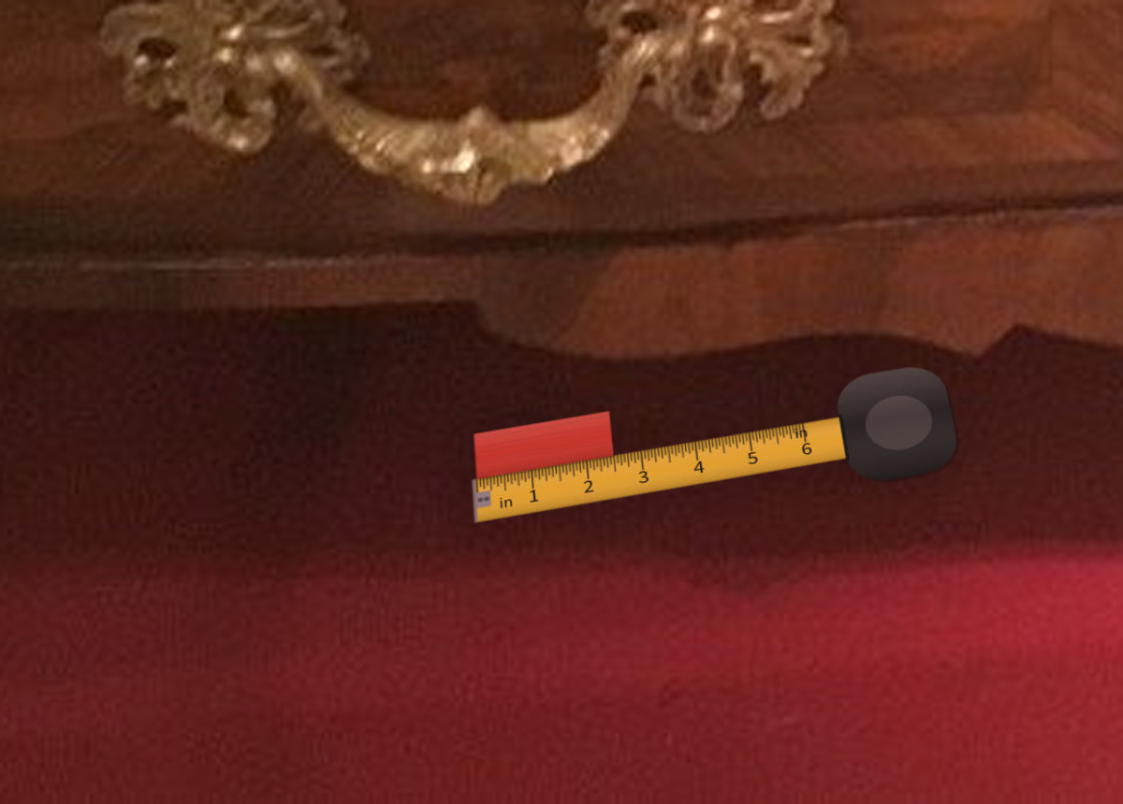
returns 2.5in
